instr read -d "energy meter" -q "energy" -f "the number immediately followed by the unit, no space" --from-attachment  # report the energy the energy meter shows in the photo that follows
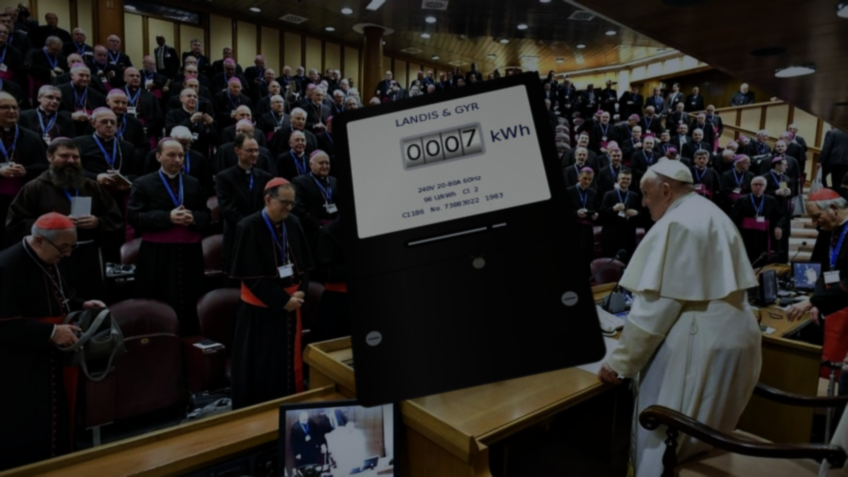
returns 7kWh
